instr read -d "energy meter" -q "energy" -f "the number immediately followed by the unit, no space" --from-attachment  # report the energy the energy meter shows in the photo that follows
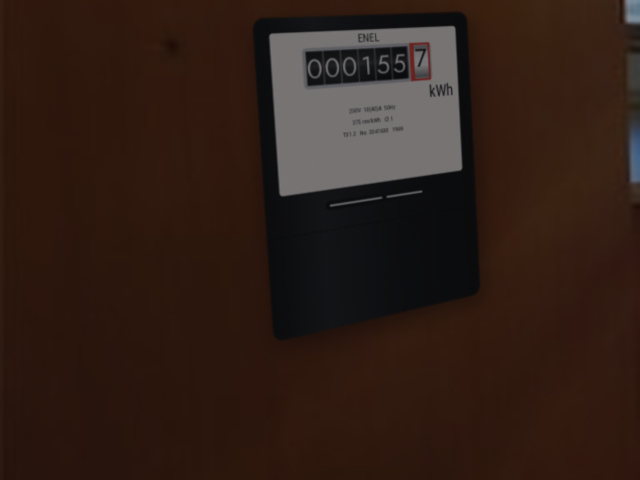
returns 155.7kWh
